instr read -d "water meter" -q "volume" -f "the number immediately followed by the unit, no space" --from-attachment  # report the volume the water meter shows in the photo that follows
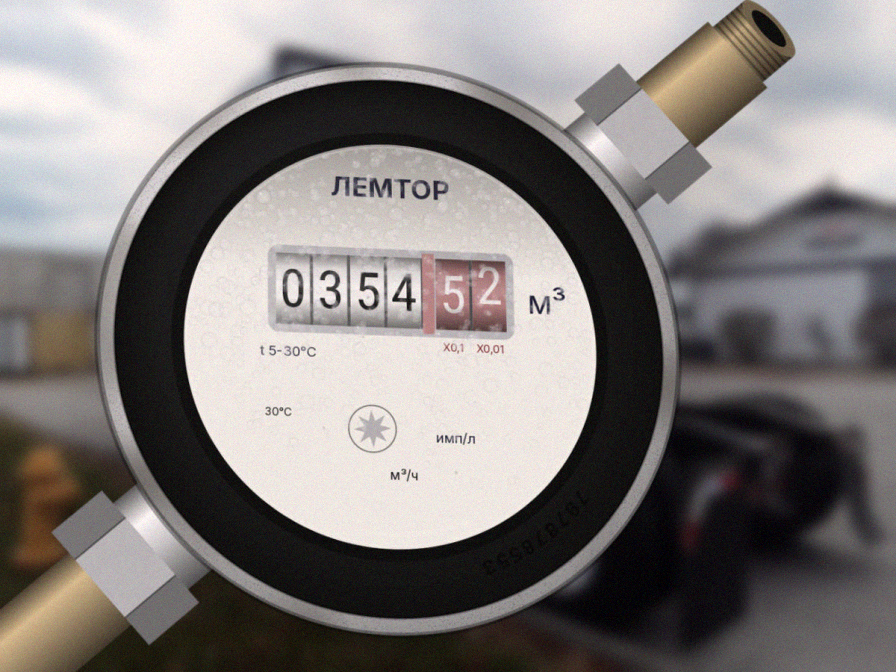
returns 354.52m³
